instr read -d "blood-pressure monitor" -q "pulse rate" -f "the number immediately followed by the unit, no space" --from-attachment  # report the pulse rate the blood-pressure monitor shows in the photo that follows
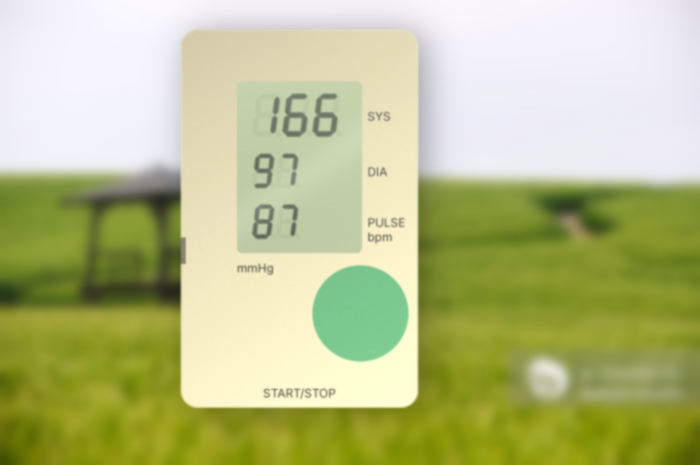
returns 87bpm
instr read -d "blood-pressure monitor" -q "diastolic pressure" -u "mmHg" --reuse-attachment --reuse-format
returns 97mmHg
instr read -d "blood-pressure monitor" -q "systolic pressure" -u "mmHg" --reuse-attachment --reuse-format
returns 166mmHg
